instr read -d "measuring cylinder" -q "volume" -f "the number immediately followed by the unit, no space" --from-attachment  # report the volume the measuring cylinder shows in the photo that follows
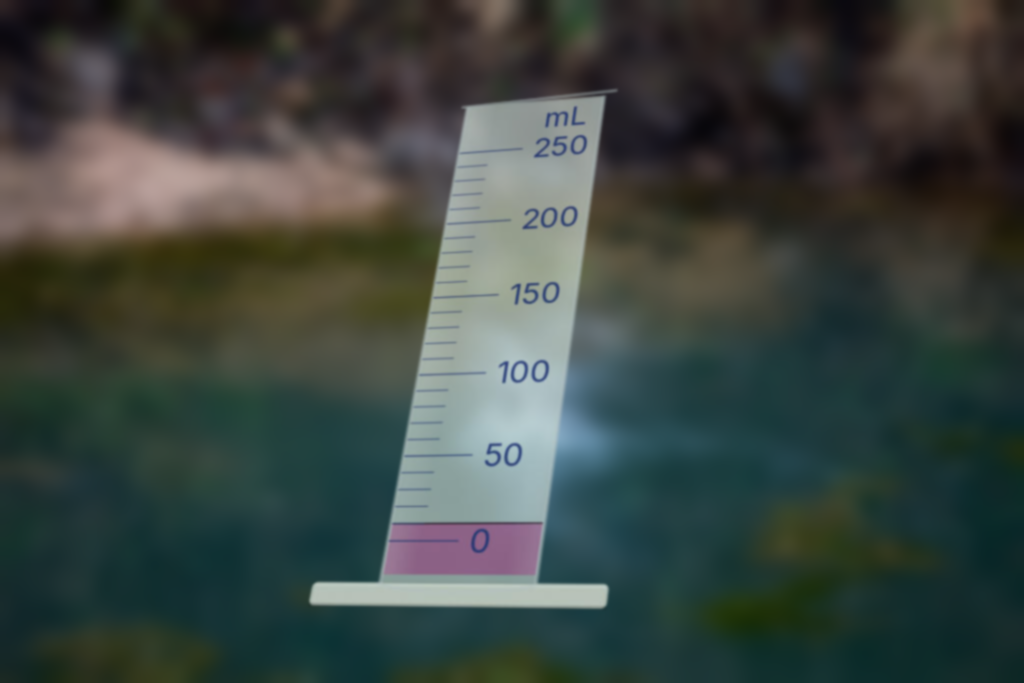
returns 10mL
